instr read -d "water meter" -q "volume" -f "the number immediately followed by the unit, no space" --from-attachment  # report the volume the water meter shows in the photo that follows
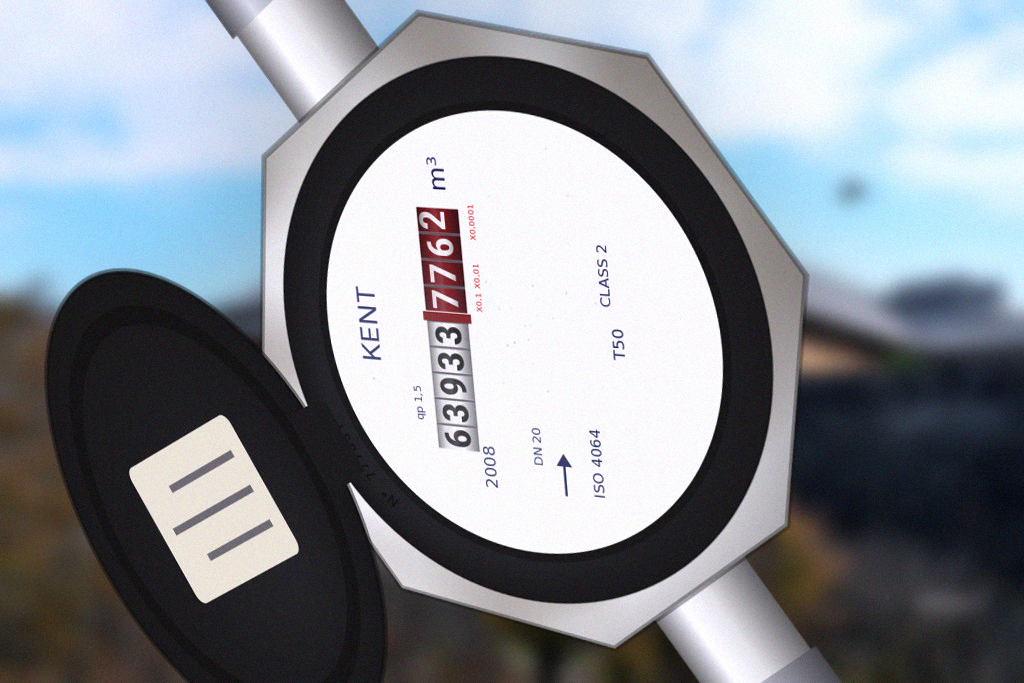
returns 63933.7762m³
